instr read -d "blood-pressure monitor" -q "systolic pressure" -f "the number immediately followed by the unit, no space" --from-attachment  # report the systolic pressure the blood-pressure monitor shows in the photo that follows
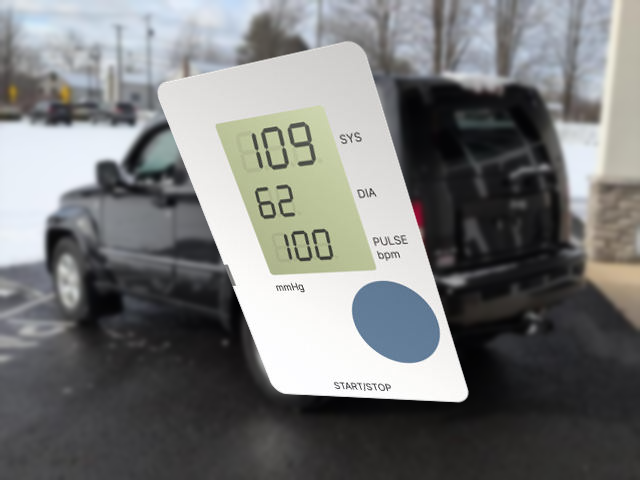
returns 109mmHg
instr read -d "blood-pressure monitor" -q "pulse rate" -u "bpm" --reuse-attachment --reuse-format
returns 100bpm
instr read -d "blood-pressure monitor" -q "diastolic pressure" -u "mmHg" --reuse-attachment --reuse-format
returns 62mmHg
